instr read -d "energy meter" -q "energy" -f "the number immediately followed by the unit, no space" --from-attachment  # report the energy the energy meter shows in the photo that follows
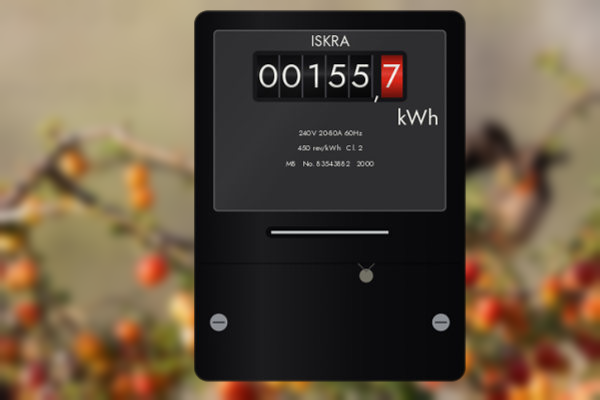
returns 155.7kWh
